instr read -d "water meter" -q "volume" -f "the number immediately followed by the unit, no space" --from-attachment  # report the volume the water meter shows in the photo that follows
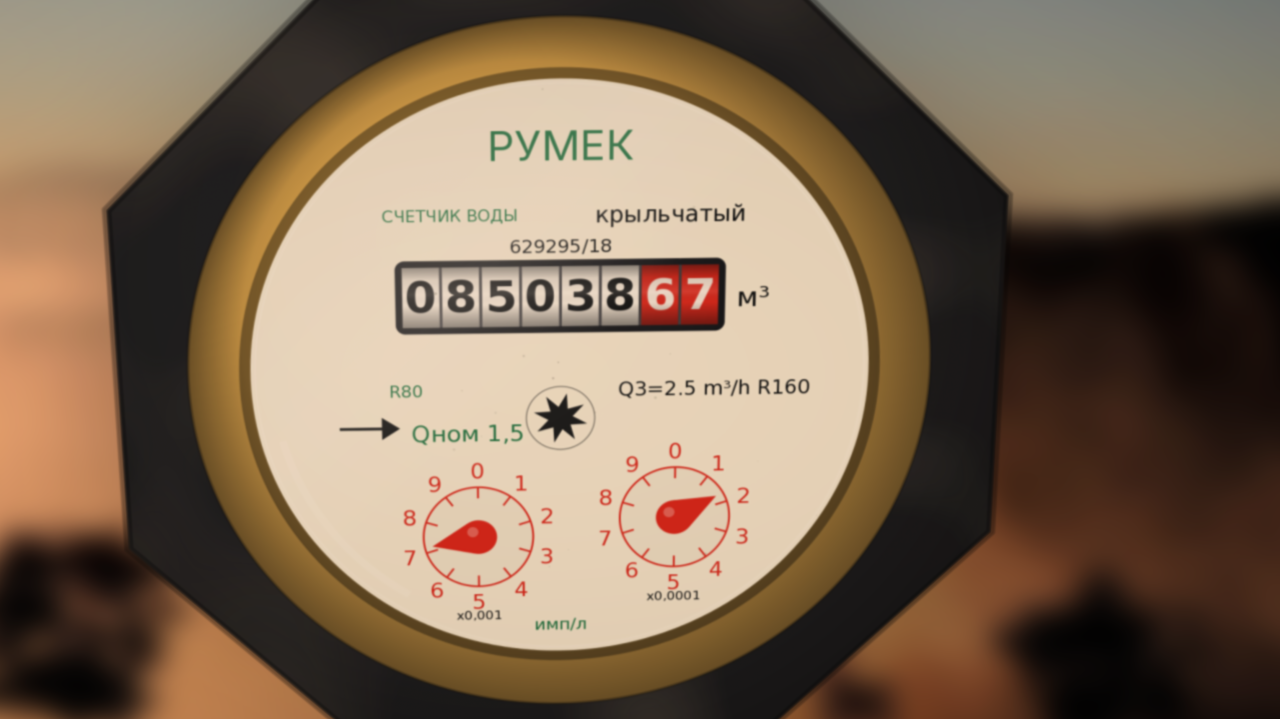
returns 85038.6771m³
